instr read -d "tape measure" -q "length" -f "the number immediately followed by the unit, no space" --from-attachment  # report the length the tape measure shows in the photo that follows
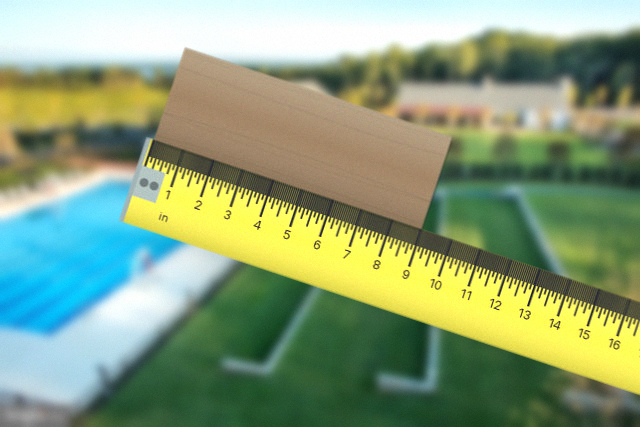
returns 9in
